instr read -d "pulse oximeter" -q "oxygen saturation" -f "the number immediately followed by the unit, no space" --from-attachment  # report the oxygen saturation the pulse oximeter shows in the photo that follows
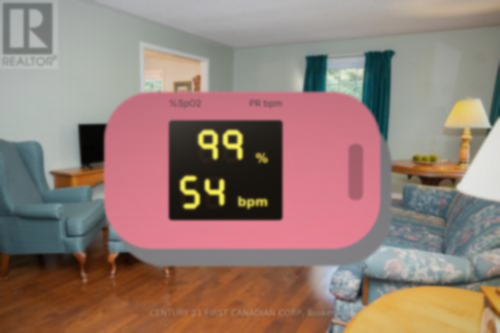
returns 99%
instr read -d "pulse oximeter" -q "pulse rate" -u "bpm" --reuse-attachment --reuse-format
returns 54bpm
